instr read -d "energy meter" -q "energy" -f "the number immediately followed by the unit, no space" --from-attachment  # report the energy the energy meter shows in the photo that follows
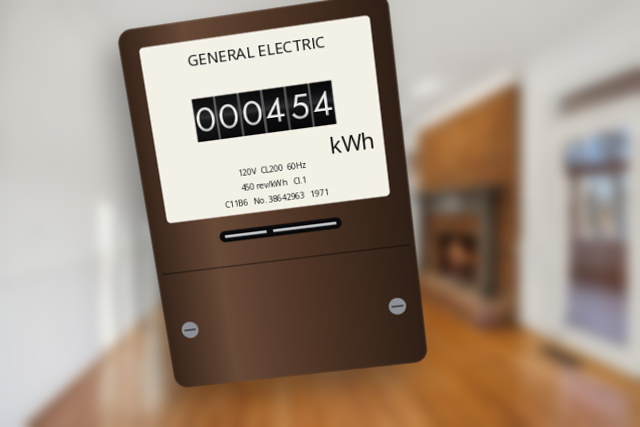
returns 454kWh
